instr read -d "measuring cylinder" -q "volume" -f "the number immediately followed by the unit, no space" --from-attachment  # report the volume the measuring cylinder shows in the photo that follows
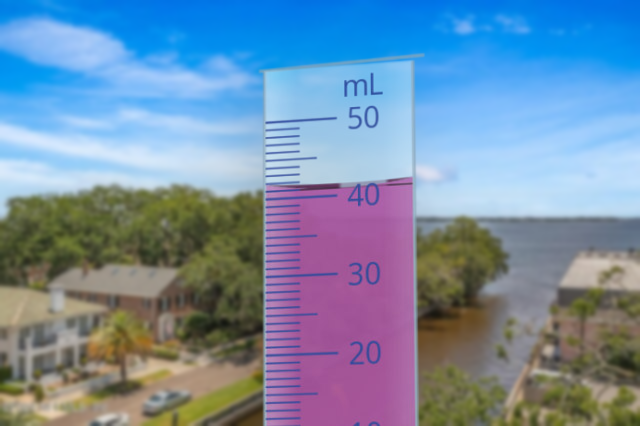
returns 41mL
